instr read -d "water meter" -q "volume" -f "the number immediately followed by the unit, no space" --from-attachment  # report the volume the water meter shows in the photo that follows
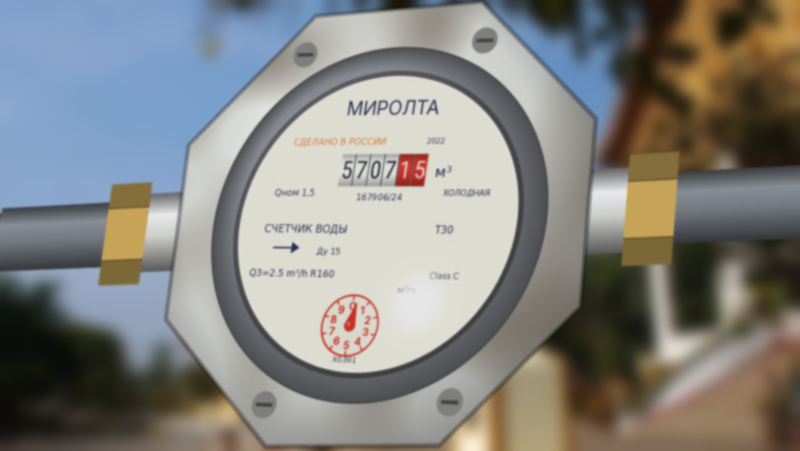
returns 5707.150m³
